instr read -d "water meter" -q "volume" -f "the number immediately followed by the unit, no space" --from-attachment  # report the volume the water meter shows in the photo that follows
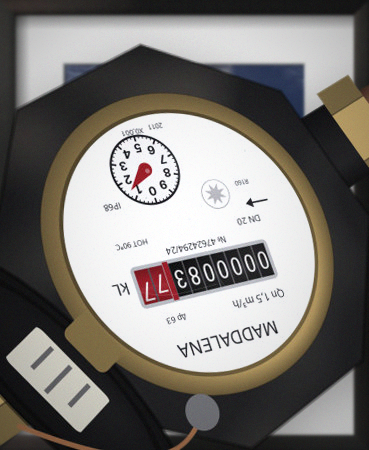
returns 83.771kL
